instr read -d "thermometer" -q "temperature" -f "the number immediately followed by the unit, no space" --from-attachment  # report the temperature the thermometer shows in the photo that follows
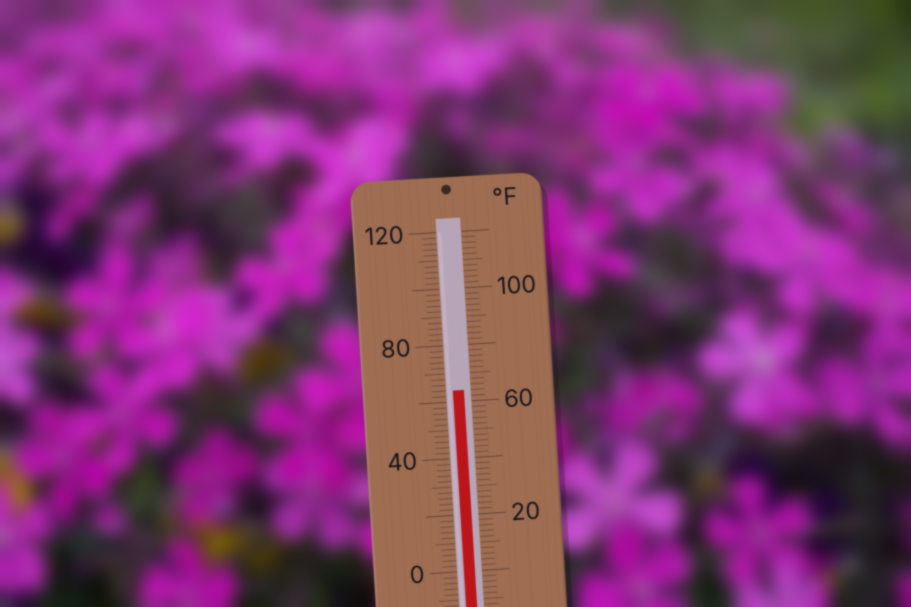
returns 64°F
